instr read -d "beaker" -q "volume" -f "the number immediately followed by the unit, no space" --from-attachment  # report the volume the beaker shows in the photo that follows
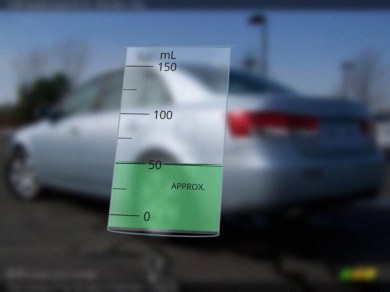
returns 50mL
